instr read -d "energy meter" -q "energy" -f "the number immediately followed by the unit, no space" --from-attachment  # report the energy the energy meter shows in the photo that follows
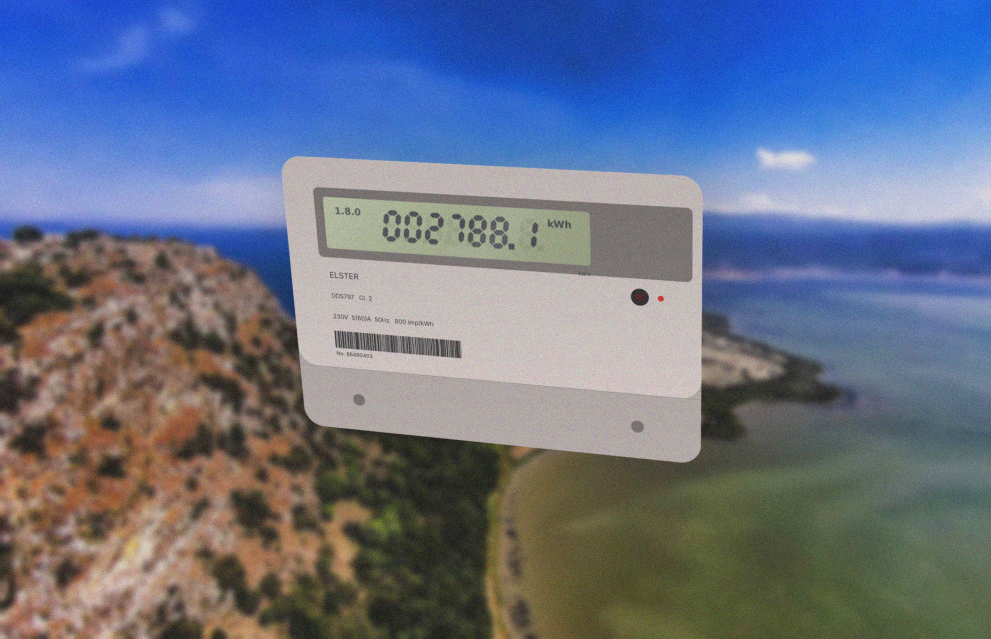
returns 2788.1kWh
